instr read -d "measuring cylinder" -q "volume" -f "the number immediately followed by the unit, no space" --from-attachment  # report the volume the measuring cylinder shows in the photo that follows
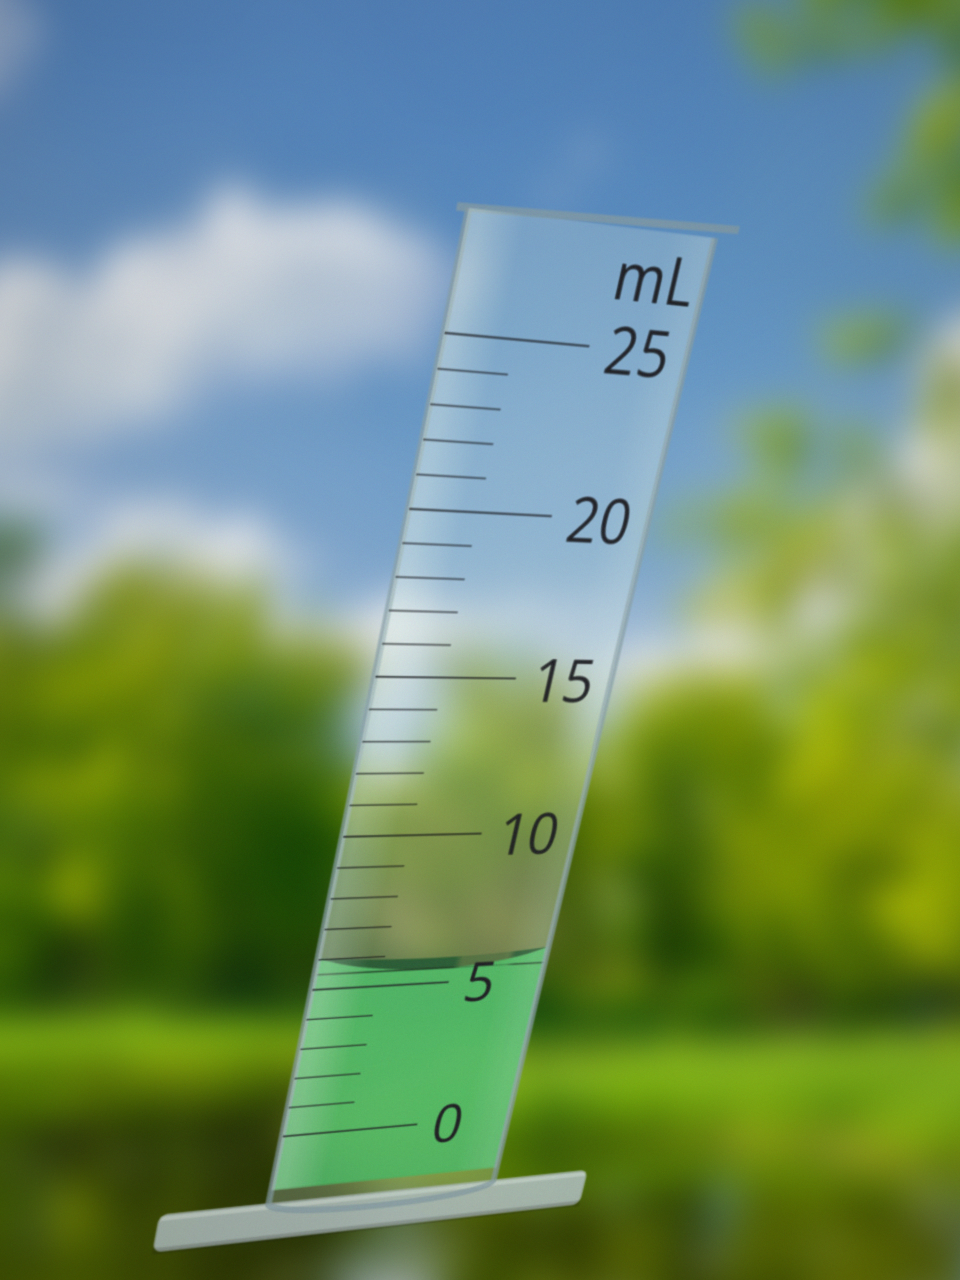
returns 5.5mL
